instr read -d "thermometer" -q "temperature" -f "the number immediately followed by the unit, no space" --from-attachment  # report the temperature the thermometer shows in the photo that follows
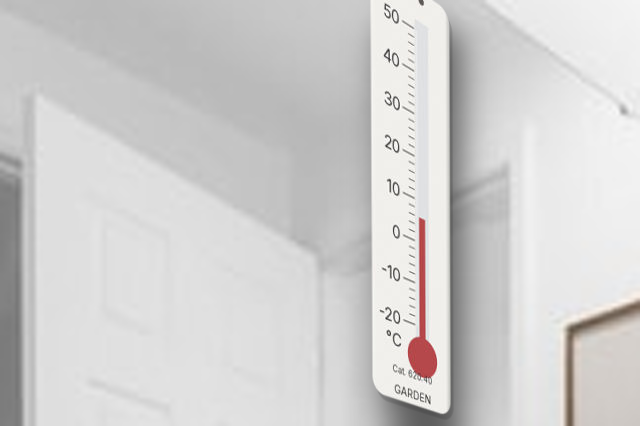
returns 6°C
